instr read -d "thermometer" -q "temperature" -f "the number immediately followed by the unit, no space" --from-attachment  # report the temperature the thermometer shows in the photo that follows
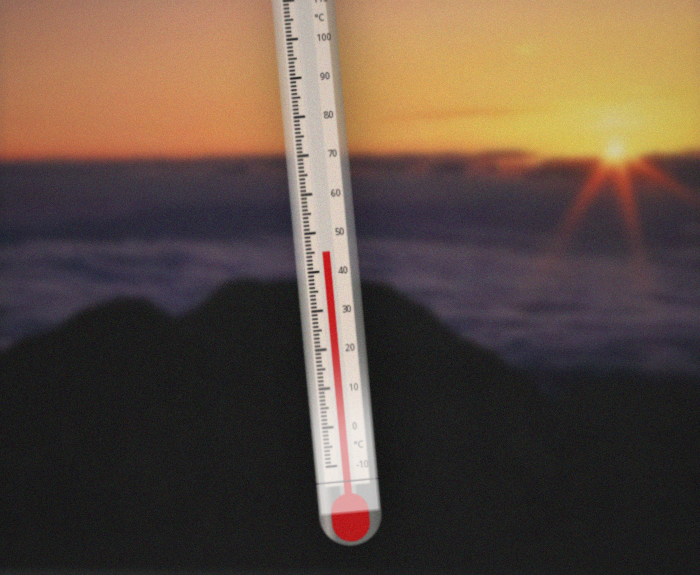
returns 45°C
